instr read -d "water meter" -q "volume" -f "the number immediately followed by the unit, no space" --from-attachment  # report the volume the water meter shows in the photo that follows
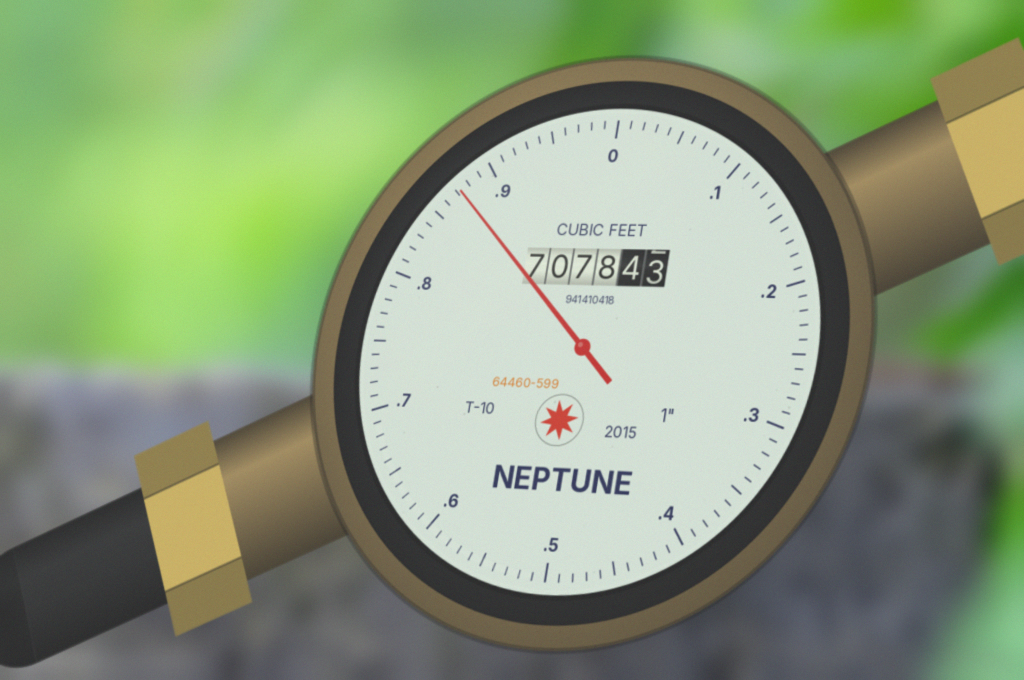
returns 707842.87ft³
